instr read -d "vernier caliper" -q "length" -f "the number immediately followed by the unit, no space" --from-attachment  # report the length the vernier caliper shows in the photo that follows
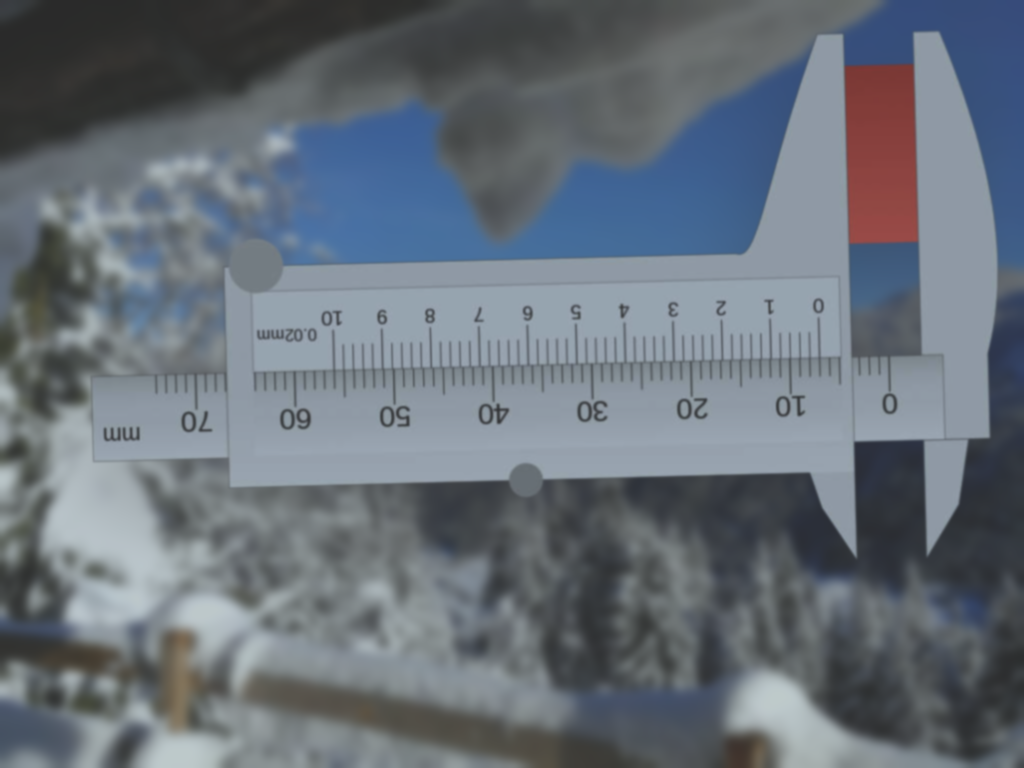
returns 7.0mm
